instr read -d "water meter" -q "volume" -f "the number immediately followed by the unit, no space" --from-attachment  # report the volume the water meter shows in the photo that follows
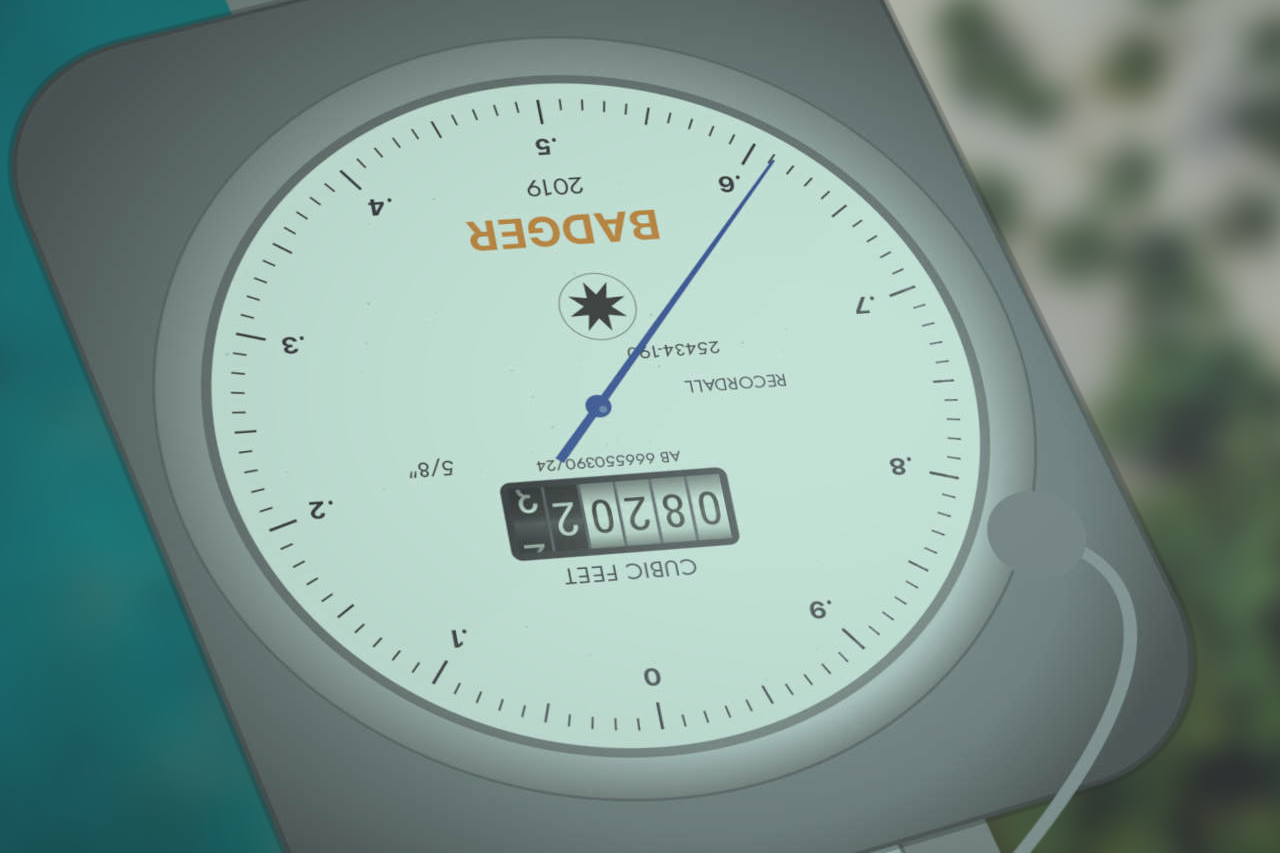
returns 82022.61ft³
